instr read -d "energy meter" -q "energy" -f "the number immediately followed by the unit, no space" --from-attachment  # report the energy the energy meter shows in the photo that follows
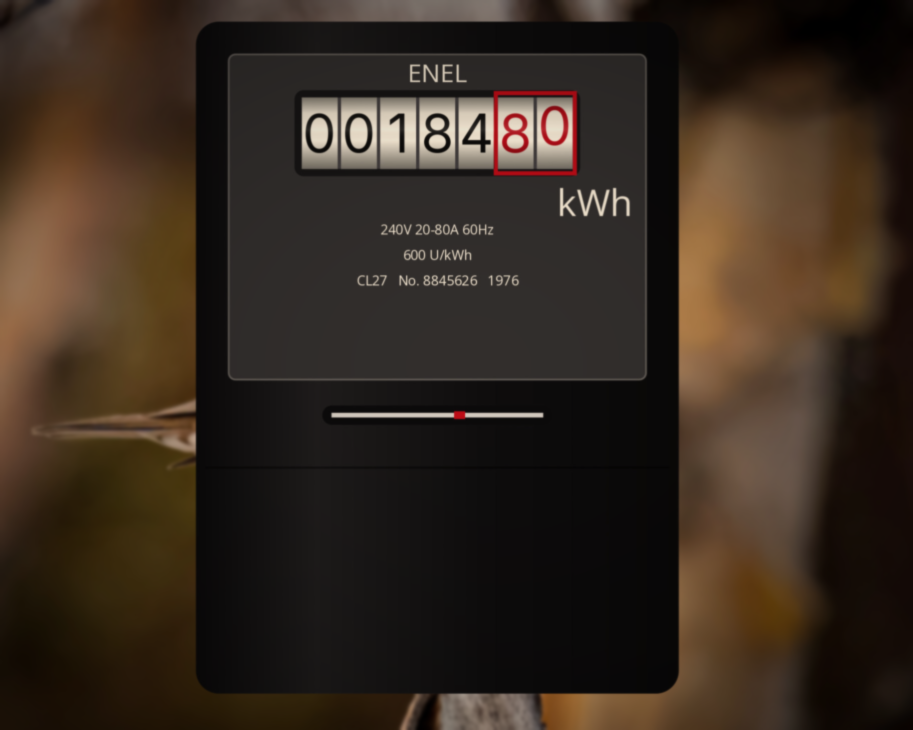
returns 184.80kWh
